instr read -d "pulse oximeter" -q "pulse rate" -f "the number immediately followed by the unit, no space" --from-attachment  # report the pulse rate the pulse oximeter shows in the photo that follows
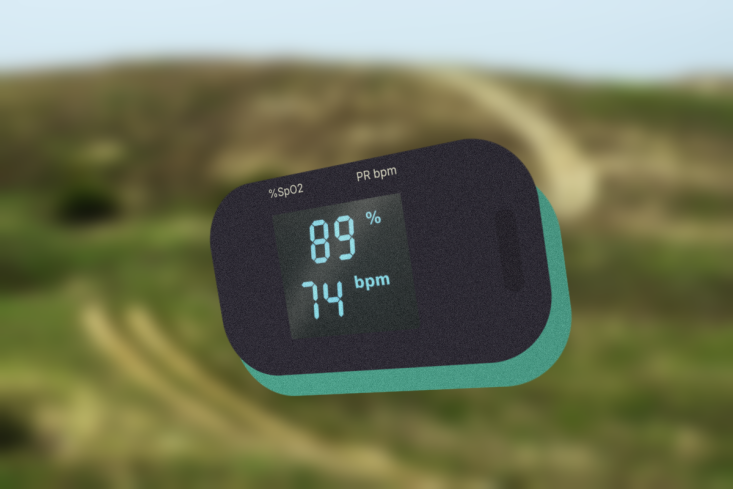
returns 74bpm
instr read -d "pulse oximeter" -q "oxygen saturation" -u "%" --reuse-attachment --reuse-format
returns 89%
